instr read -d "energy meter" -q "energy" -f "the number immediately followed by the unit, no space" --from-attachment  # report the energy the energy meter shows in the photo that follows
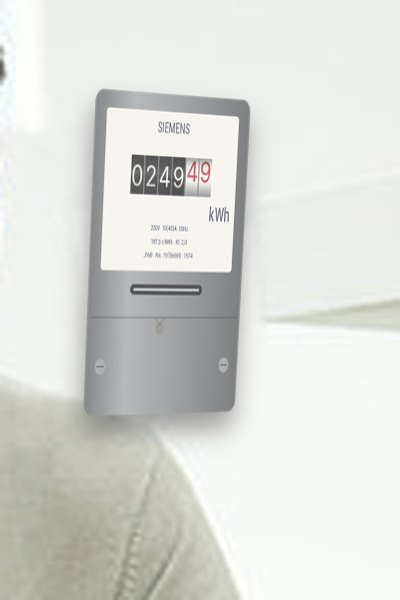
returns 249.49kWh
